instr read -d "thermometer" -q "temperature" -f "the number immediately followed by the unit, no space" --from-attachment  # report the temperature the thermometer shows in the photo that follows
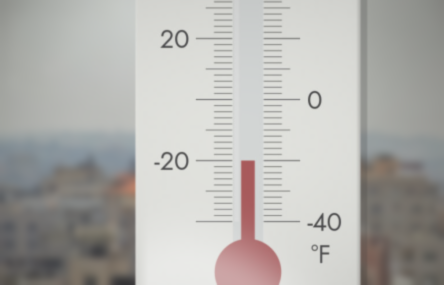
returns -20°F
